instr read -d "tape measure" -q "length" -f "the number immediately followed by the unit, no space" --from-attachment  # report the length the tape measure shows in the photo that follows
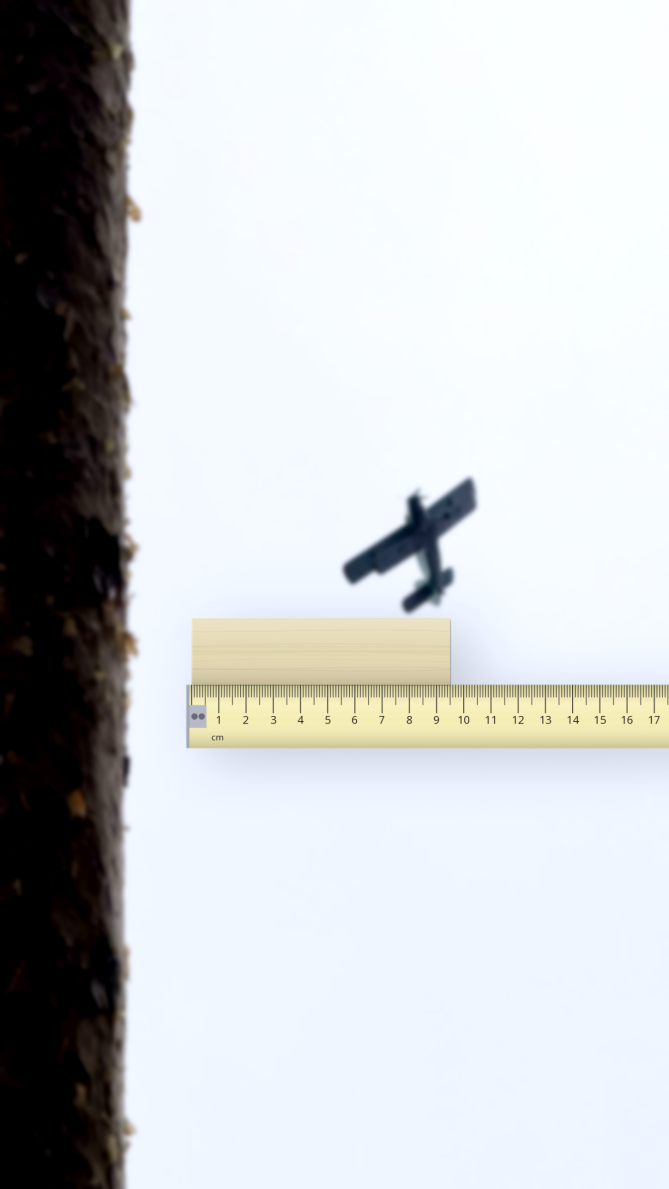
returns 9.5cm
